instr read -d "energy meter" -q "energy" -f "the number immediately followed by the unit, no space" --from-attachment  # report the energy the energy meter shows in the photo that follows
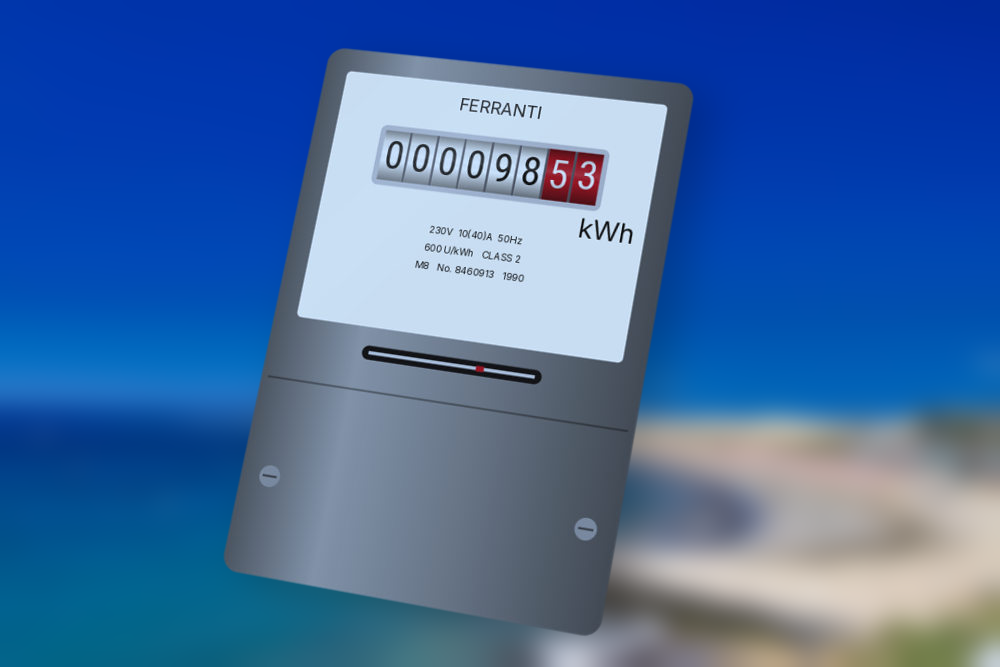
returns 98.53kWh
